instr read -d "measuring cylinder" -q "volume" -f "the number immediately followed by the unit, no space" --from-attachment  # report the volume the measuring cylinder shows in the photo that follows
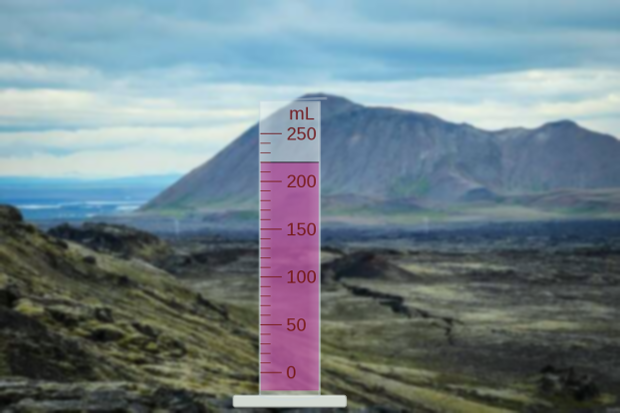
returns 220mL
